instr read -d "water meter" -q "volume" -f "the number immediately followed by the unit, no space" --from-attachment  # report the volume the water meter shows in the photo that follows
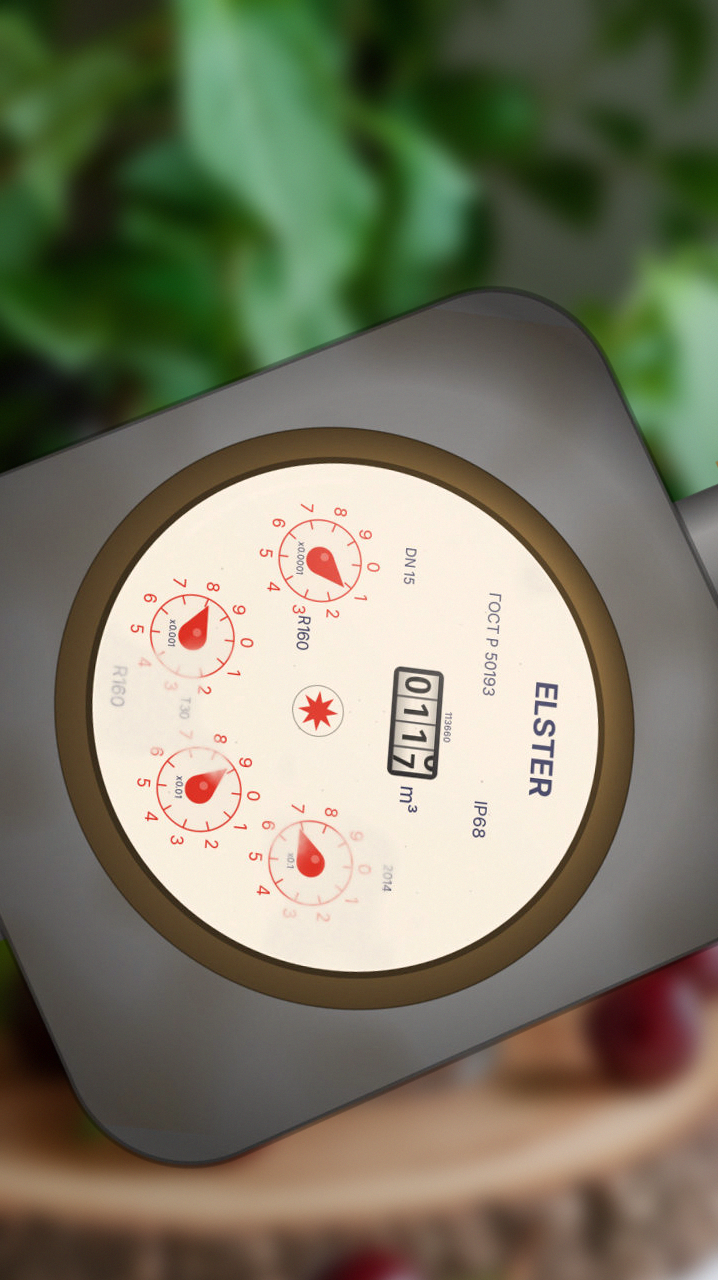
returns 116.6881m³
